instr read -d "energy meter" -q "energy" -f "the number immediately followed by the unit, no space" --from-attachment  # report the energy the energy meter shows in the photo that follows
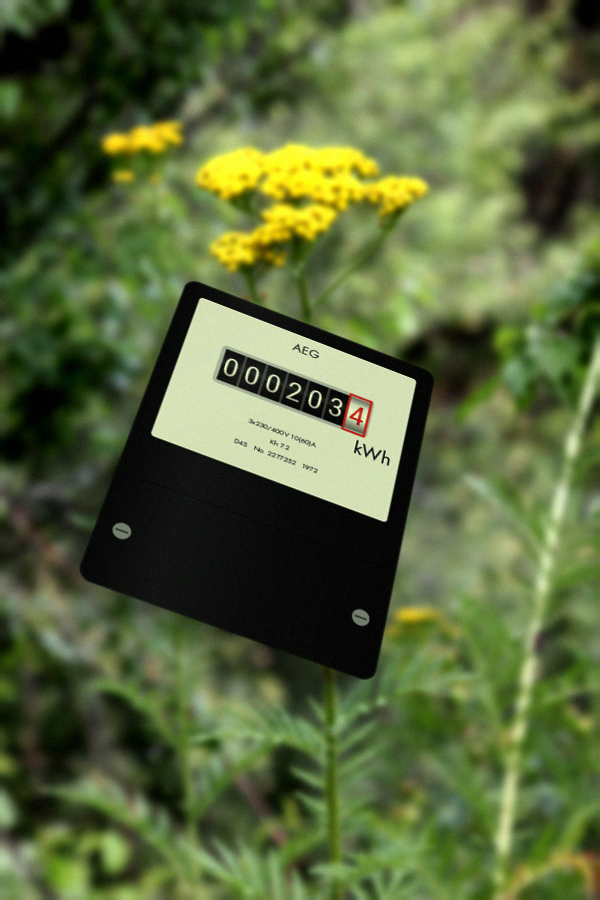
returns 203.4kWh
